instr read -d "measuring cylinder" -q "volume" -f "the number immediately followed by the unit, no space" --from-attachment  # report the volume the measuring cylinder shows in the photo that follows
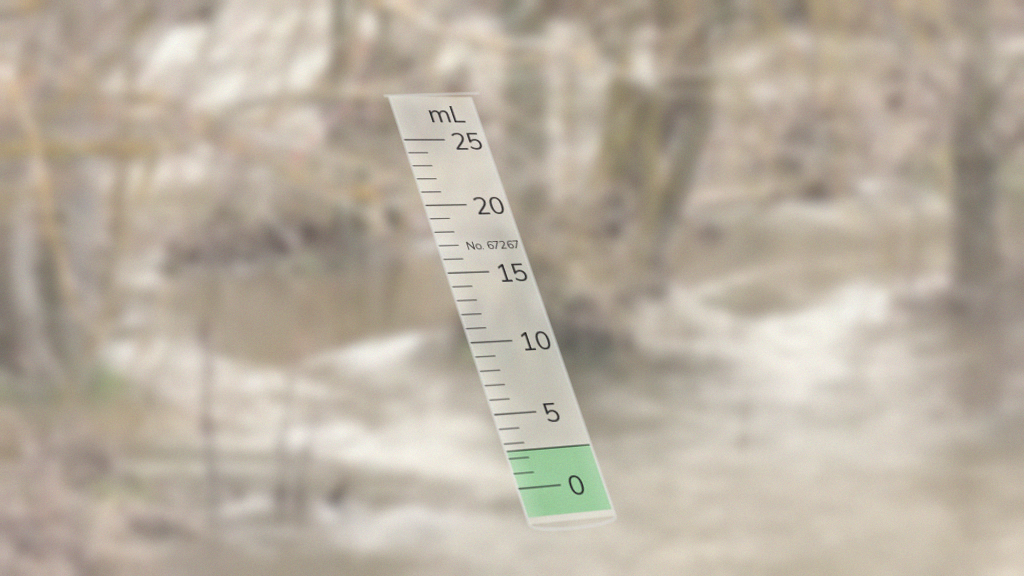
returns 2.5mL
